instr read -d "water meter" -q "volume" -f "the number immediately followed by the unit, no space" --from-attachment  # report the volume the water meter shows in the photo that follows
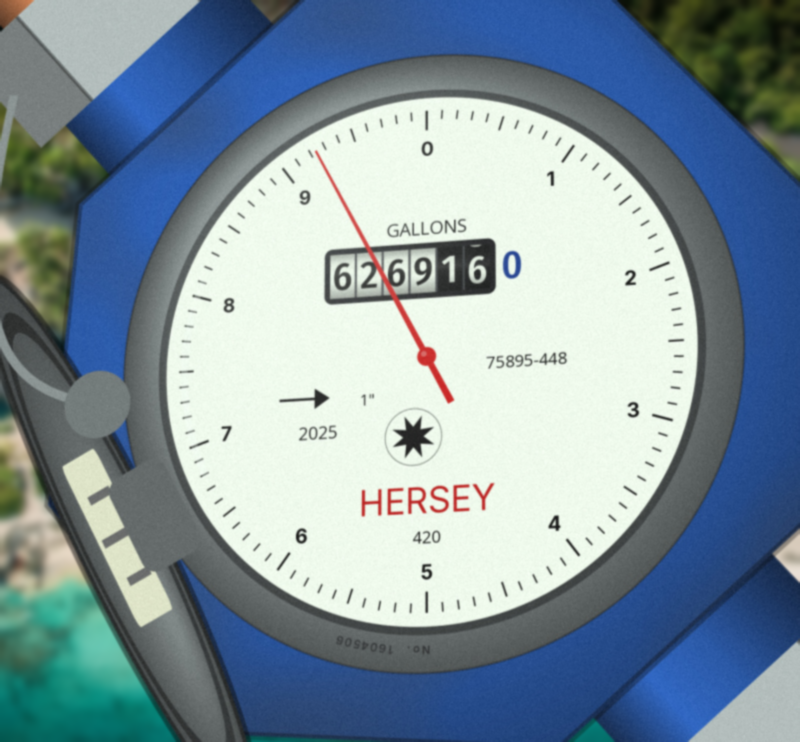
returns 6269159.2gal
